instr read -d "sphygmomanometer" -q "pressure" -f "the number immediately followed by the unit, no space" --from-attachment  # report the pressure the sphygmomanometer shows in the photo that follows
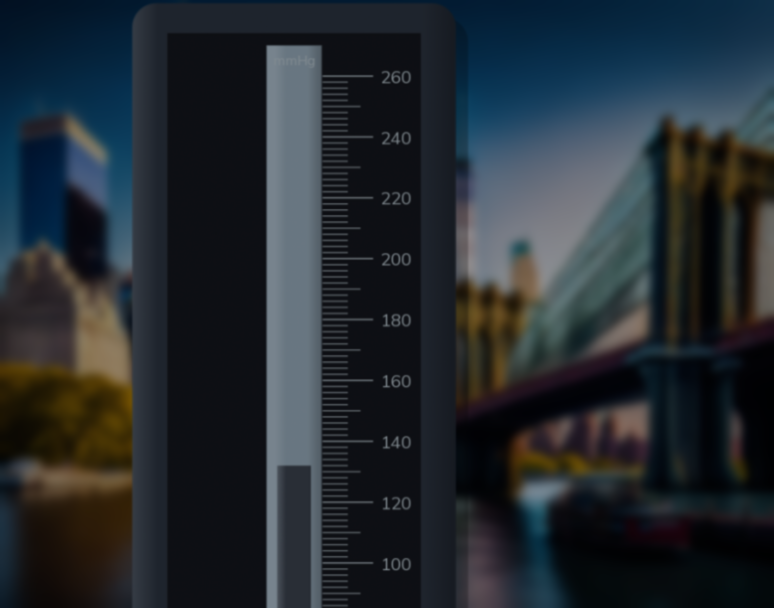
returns 132mmHg
